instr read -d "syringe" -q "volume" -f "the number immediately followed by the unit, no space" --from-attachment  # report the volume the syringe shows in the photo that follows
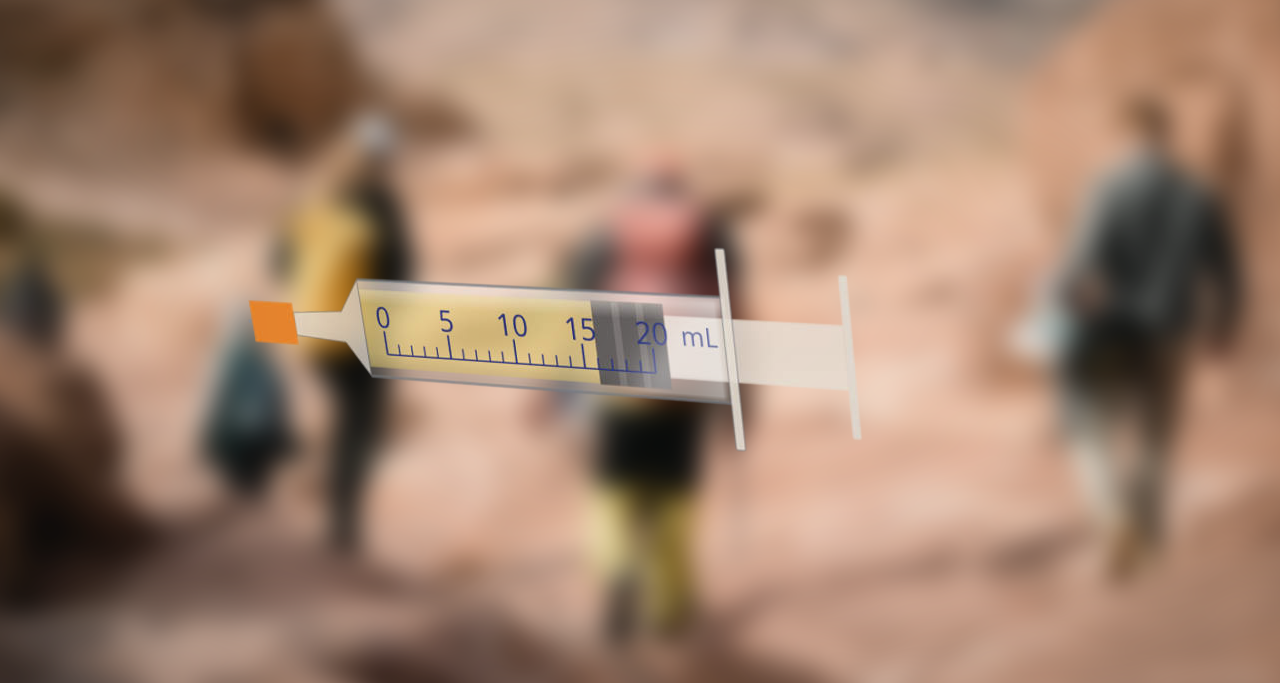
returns 16mL
